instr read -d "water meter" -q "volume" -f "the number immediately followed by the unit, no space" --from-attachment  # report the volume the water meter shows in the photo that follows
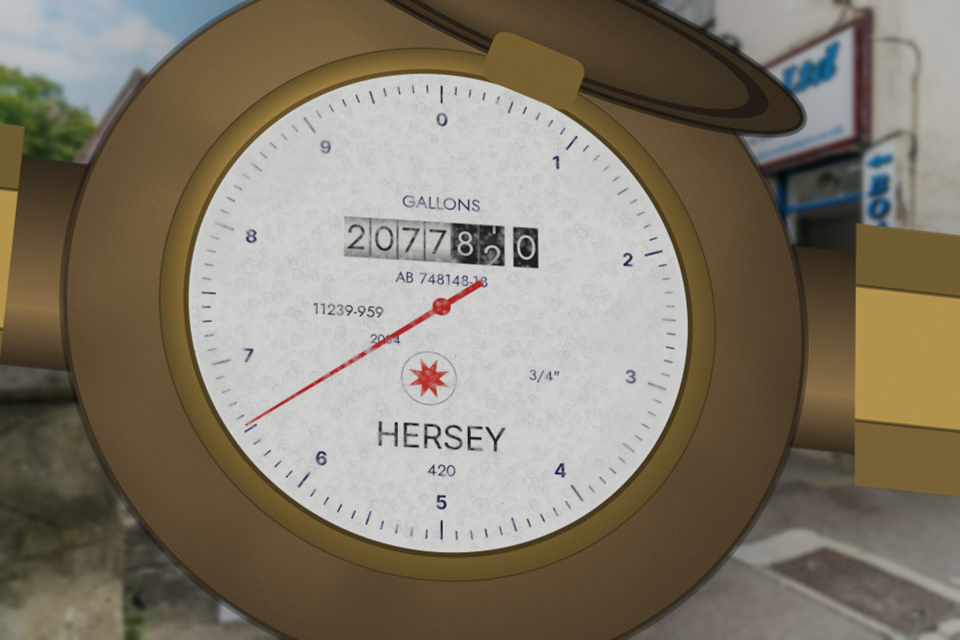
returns 2077816.5gal
